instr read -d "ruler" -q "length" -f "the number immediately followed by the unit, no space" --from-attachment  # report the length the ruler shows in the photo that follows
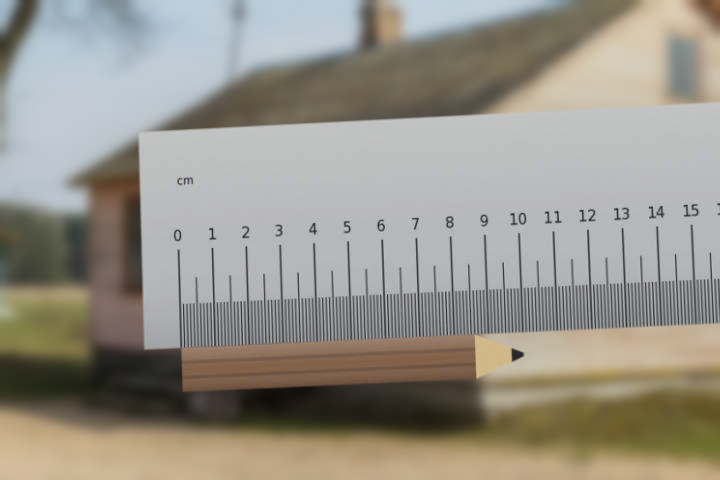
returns 10cm
